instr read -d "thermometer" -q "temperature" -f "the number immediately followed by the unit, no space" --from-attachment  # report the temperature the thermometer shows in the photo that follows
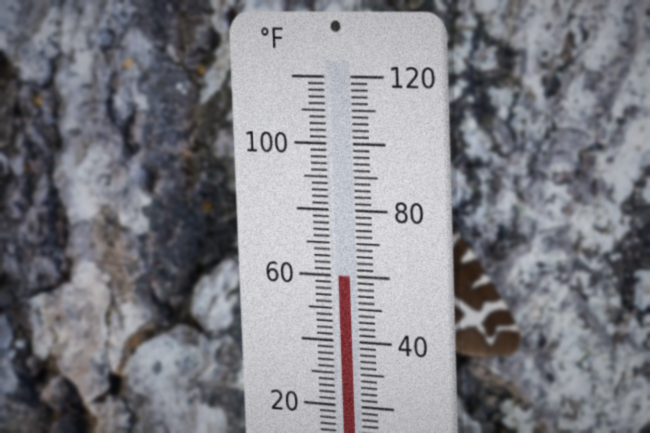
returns 60°F
